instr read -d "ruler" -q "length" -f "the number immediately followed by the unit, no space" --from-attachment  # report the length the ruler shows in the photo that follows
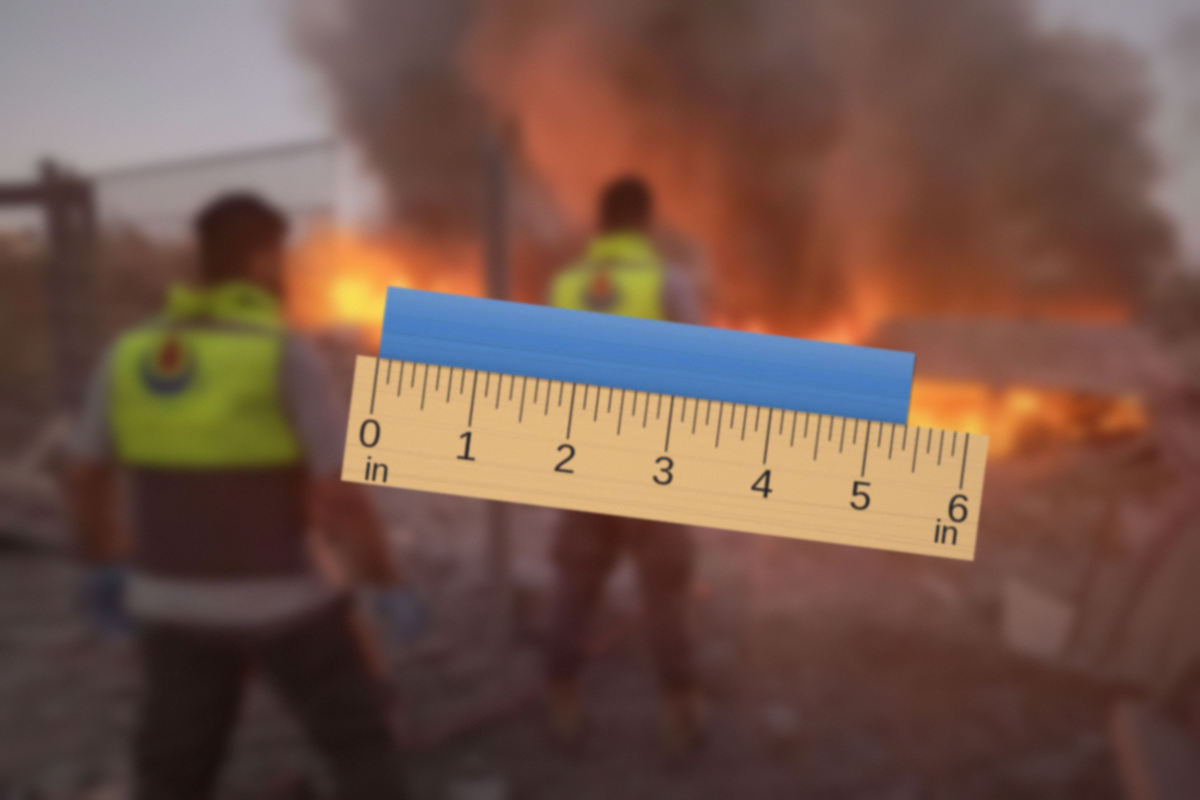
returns 5.375in
